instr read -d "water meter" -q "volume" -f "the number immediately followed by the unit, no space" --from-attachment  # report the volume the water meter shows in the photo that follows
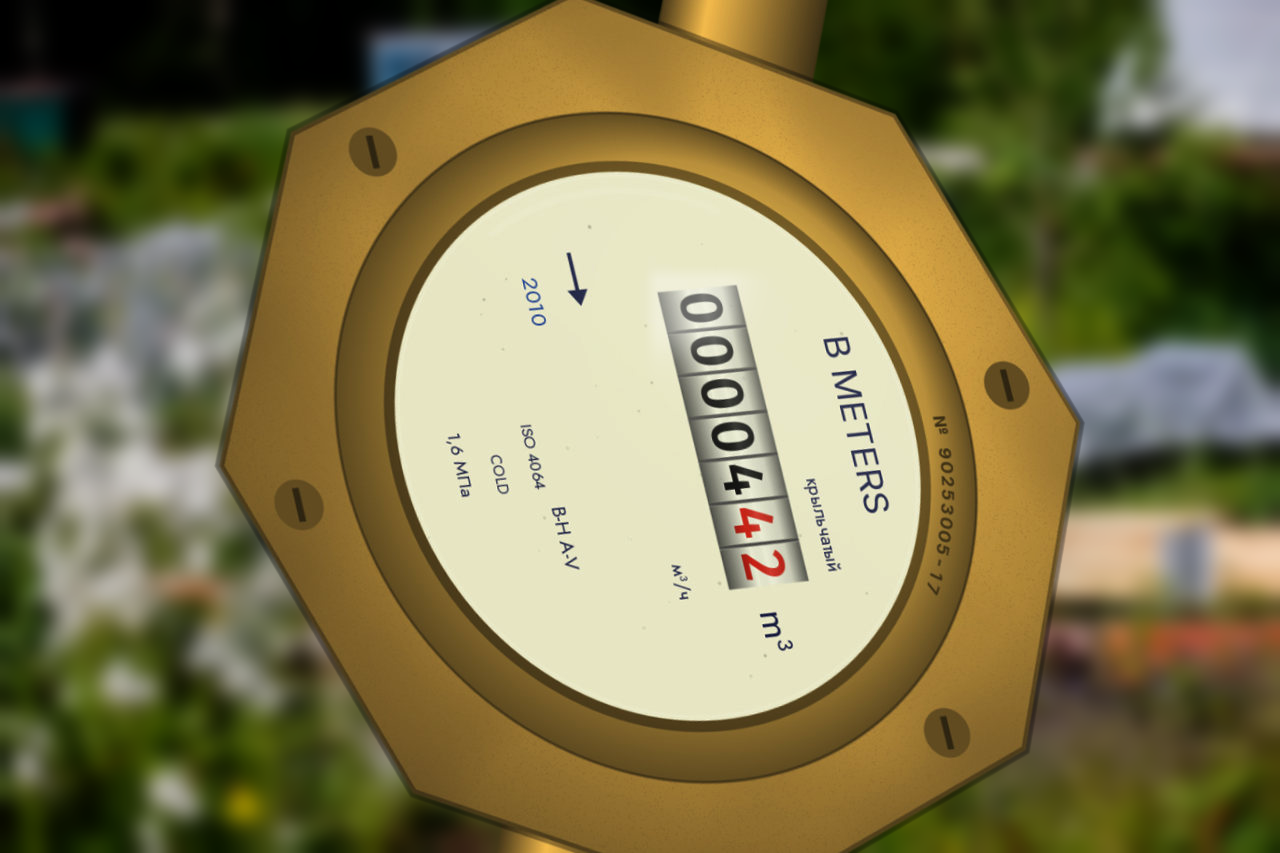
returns 4.42m³
